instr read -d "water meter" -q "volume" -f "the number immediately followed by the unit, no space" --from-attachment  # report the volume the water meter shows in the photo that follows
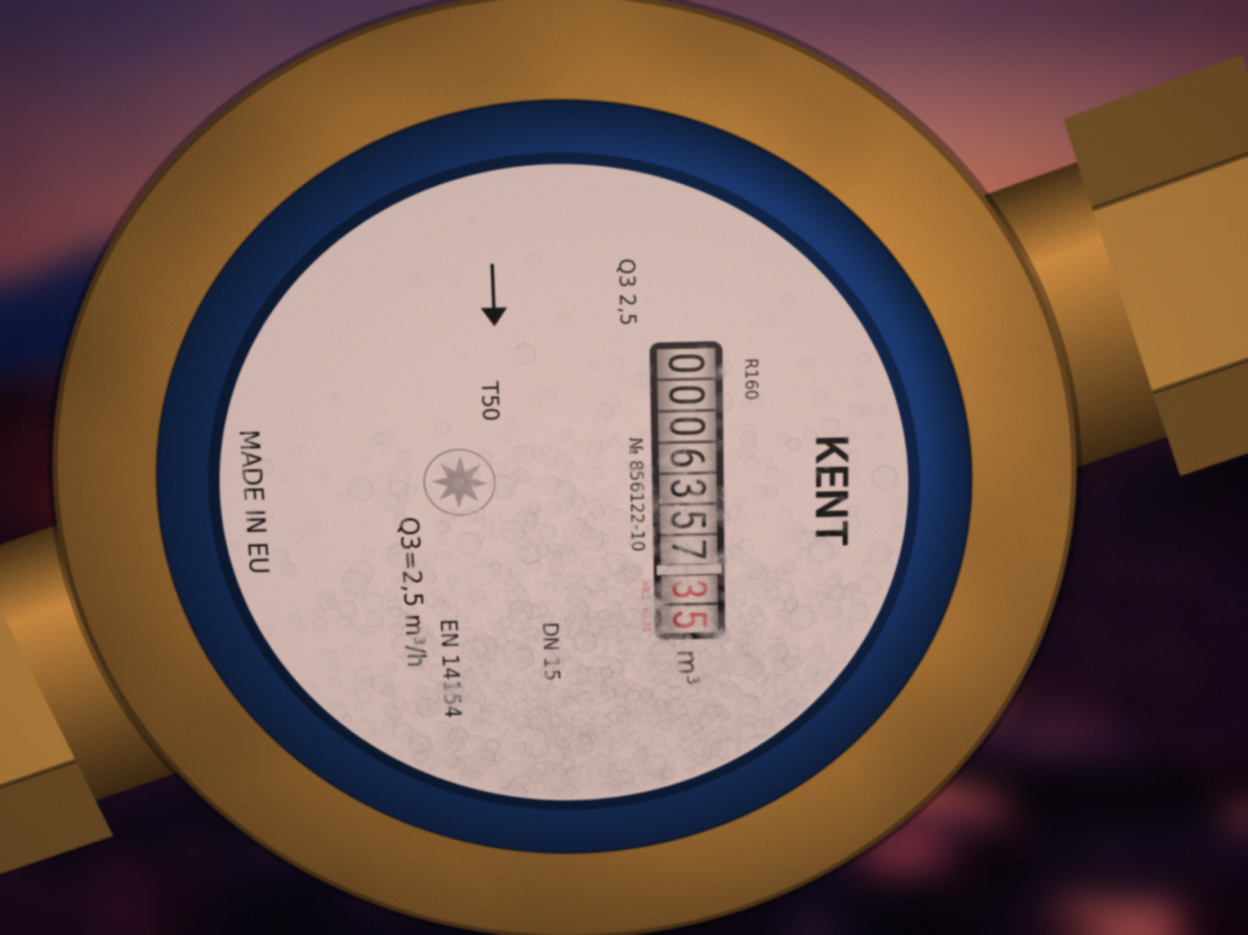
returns 6357.35m³
